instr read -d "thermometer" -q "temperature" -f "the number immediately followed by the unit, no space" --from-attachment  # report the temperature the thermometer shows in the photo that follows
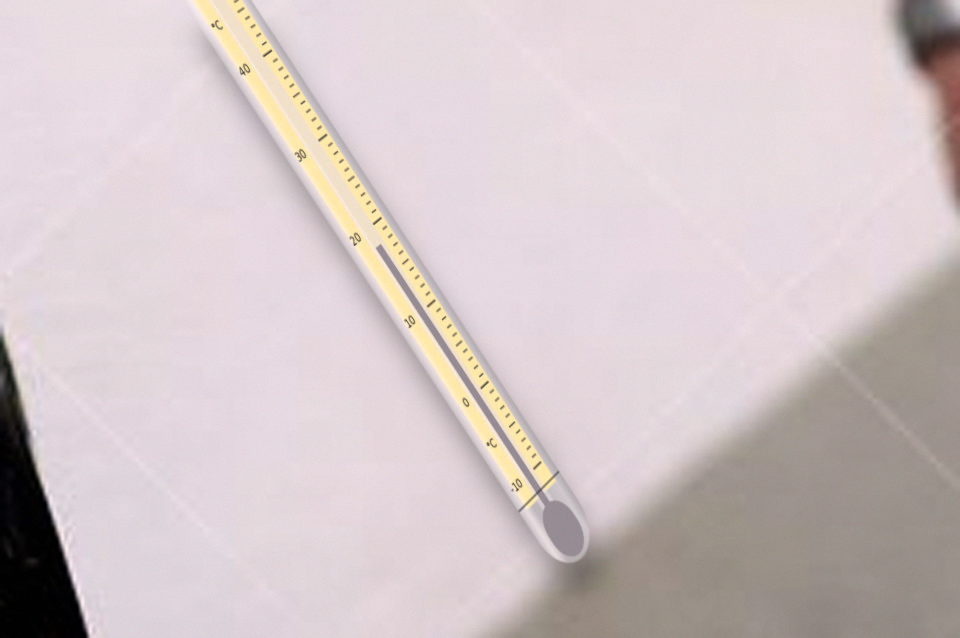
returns 18°C
